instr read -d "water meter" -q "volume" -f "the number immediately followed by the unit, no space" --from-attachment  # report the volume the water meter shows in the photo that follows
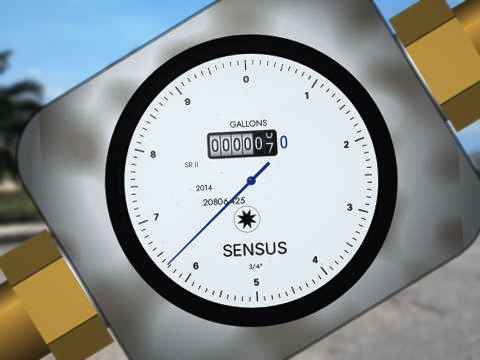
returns 66.3gal
